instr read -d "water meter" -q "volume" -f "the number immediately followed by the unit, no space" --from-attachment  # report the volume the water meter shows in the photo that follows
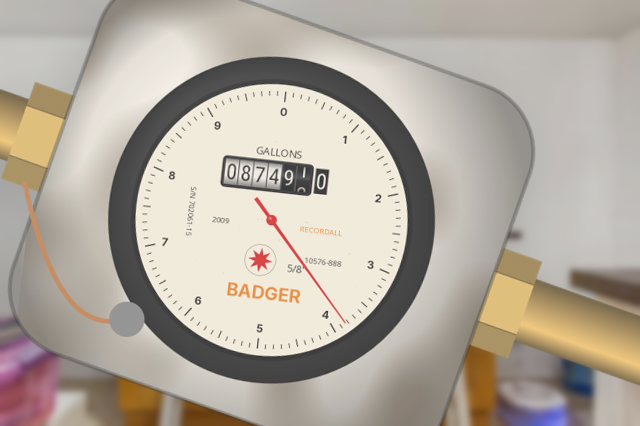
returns 874913.8gal
